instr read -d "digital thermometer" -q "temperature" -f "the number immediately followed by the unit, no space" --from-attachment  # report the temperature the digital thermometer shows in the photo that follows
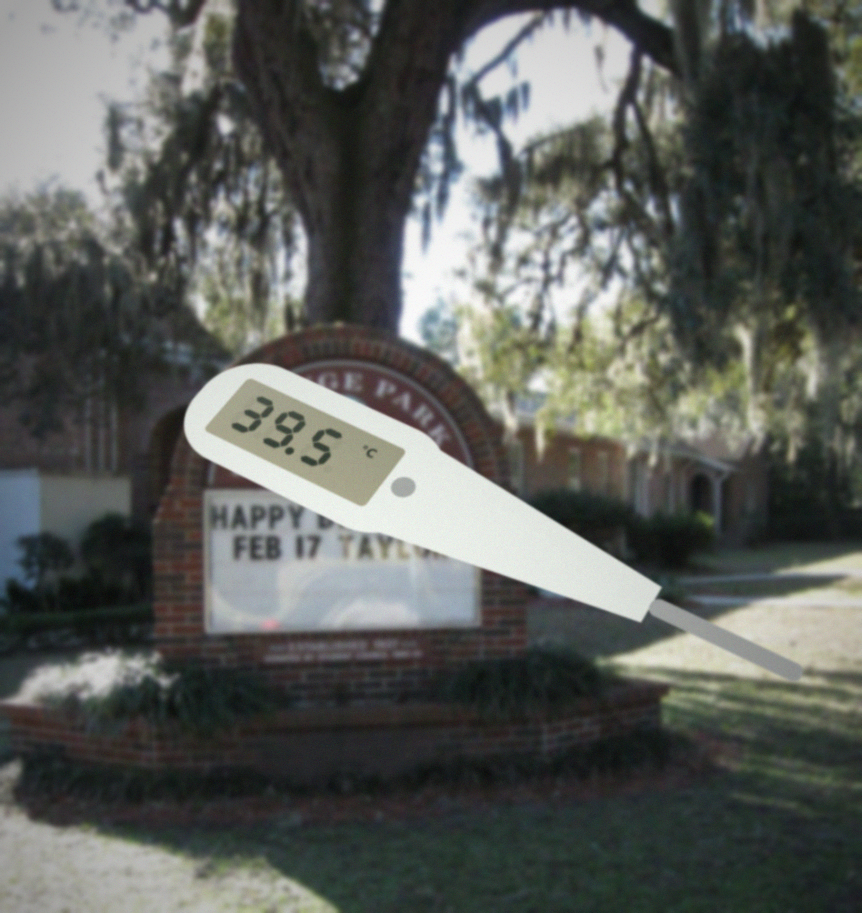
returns 39.5°C
